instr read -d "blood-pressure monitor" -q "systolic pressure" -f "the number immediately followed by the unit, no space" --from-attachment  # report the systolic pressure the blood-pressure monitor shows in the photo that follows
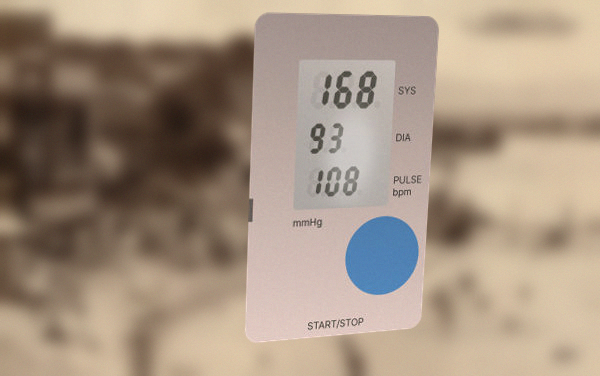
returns 168mmHg
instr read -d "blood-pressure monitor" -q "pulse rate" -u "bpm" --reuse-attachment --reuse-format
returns 108bpm
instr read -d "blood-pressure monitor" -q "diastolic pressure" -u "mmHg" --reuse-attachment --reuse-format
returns 93mmHg
